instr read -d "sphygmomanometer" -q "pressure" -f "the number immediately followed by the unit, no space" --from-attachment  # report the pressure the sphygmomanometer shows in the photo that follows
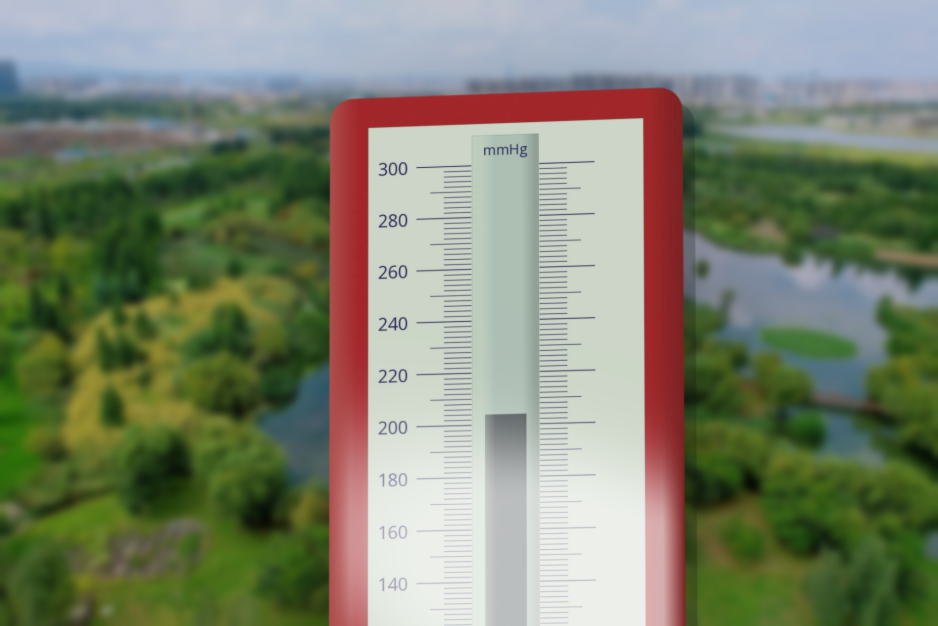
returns 204mmHg
